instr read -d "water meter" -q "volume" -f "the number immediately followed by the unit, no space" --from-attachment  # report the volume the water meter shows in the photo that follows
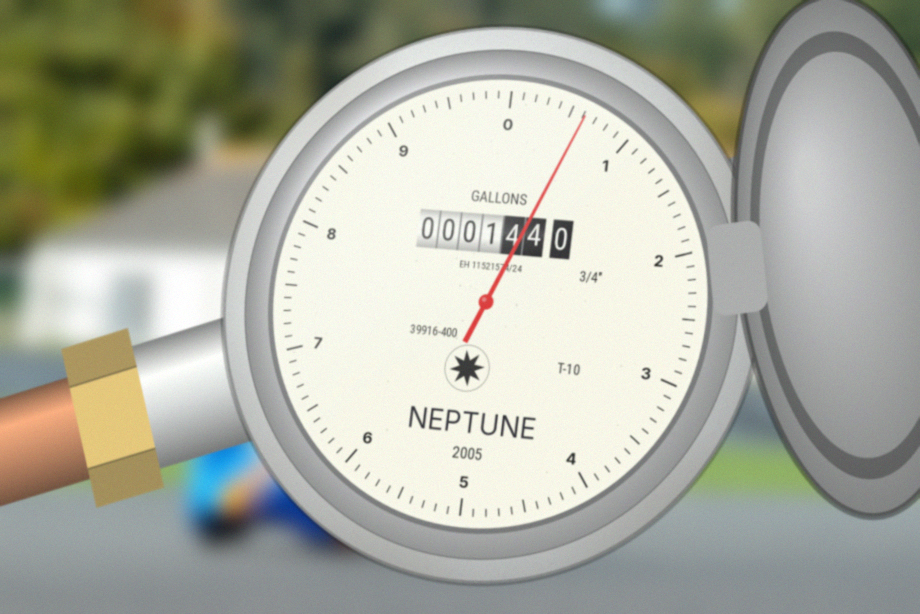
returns 1440.6gal
